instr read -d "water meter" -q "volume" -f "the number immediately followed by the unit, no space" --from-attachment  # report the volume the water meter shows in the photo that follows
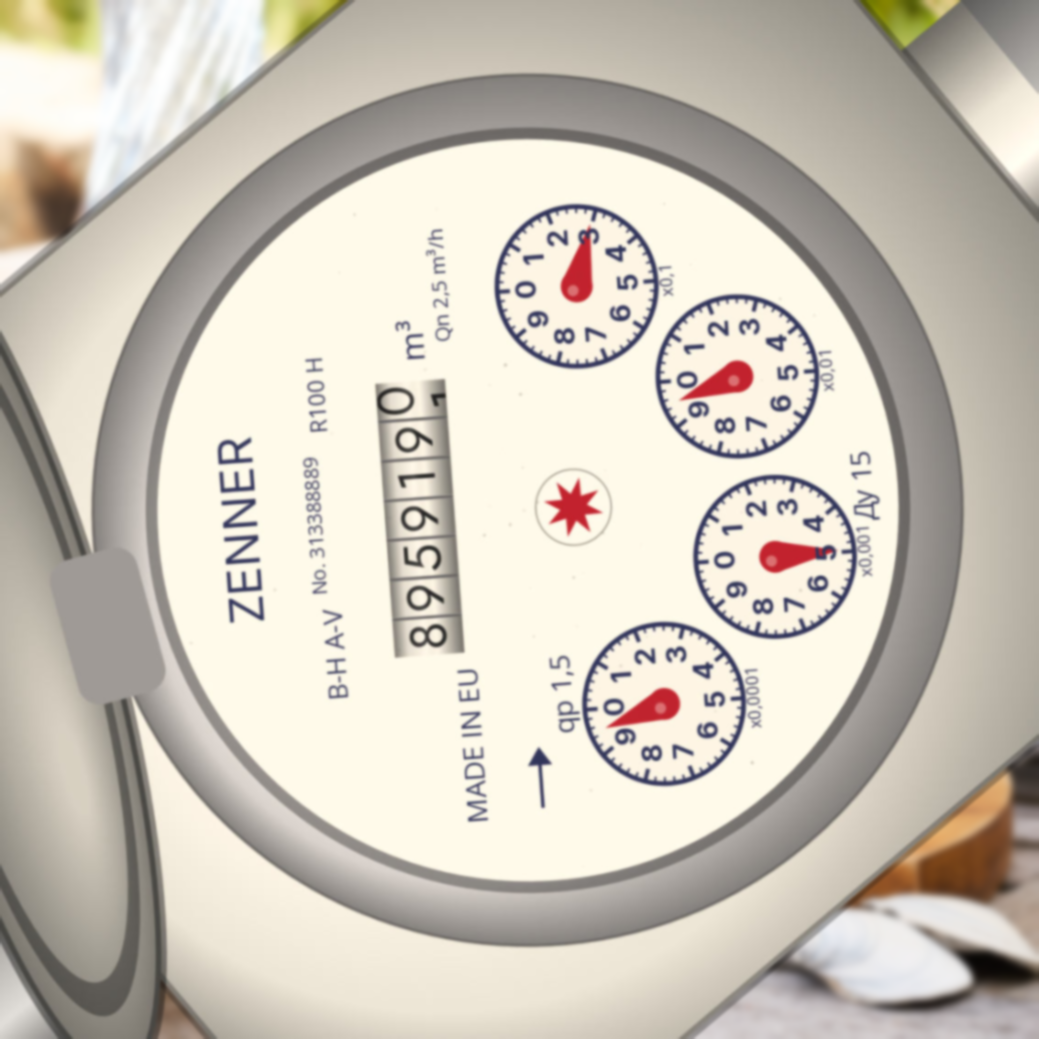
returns 8959190.2949m³
